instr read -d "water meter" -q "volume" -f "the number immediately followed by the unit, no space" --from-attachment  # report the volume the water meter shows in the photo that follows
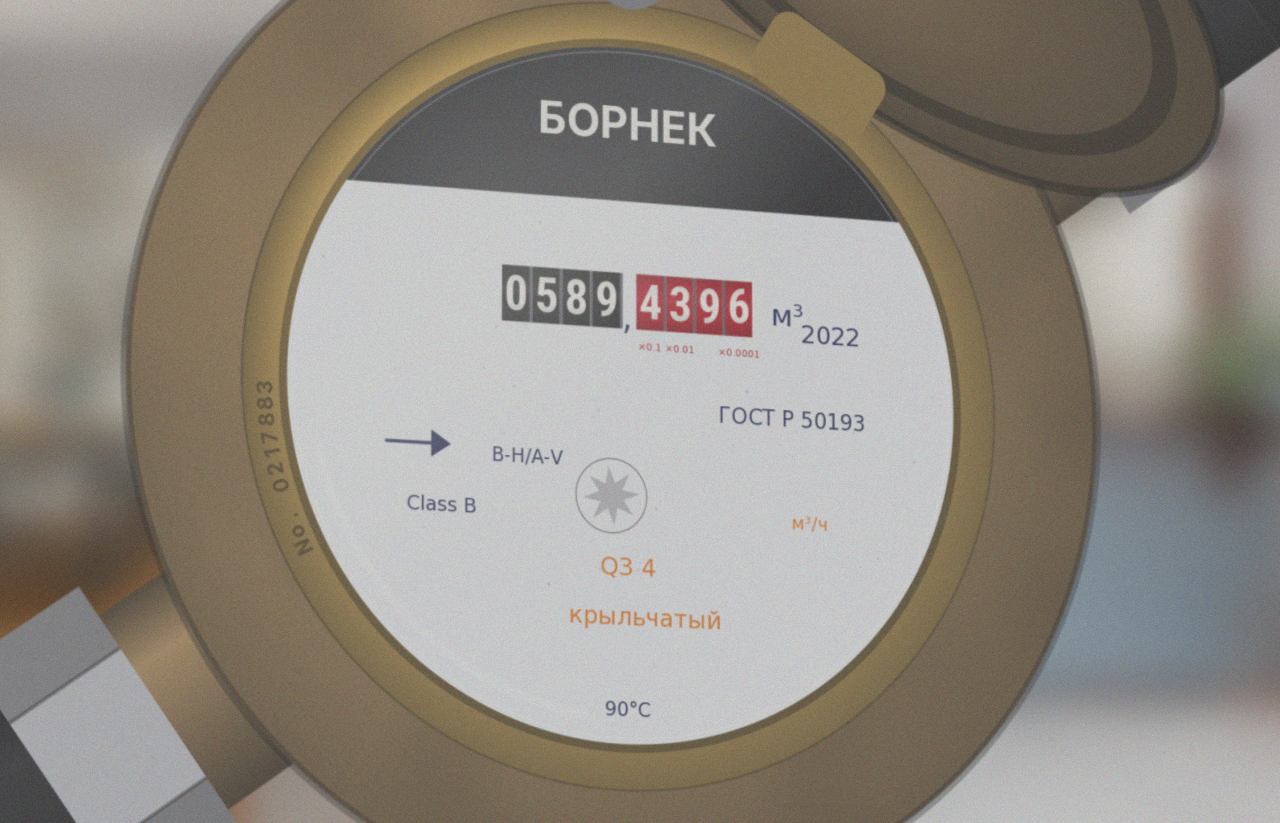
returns 589.4396m³
